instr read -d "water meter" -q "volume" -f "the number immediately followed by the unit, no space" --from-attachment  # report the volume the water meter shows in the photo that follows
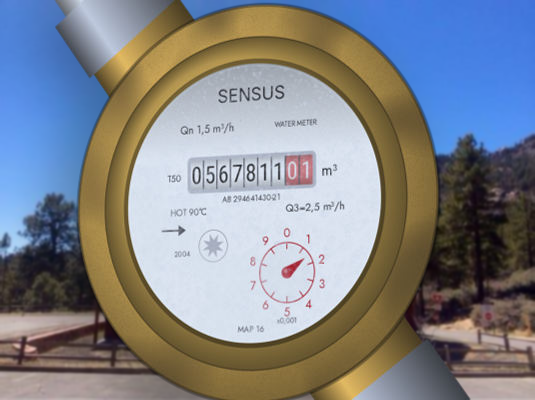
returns 567811.011m³
